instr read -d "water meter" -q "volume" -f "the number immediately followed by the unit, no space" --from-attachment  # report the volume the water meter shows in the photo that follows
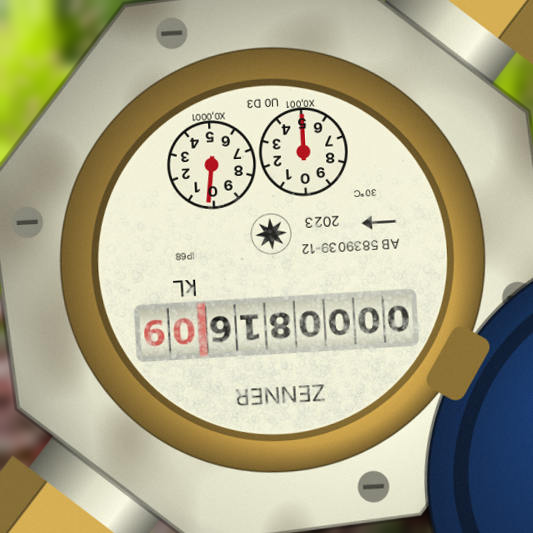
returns 816.0950kL
